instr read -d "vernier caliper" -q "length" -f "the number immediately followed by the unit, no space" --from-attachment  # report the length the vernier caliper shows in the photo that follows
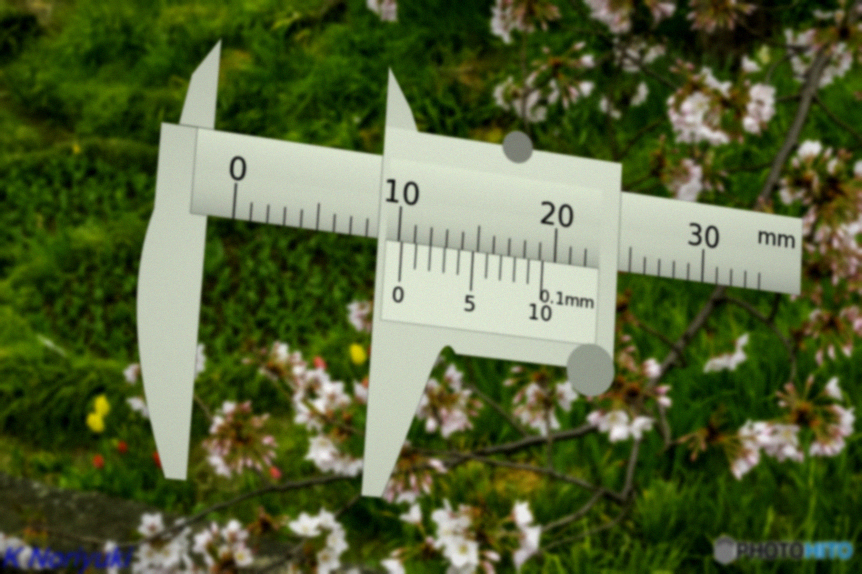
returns 10.2mm
